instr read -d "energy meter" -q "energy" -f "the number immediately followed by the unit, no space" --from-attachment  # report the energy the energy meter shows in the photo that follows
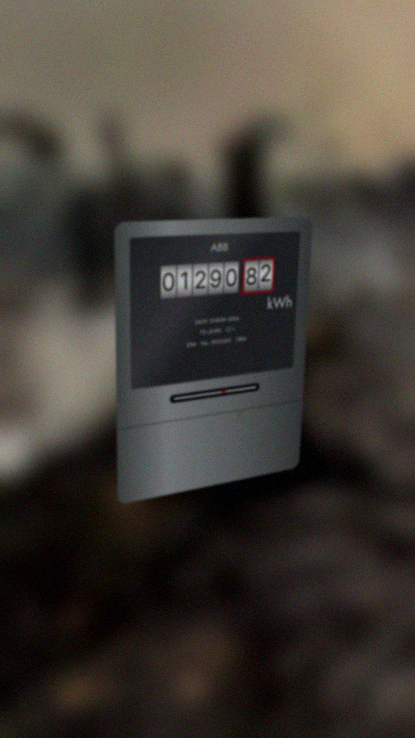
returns 1290.82kWh
